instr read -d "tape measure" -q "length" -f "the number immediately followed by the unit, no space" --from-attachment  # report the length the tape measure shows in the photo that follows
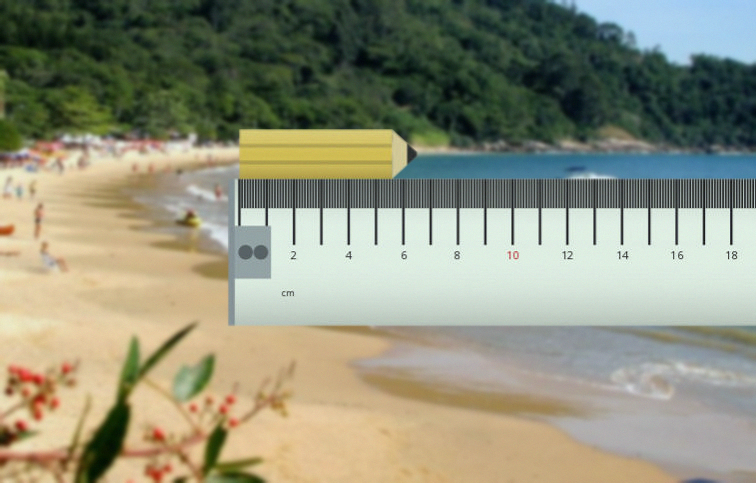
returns 6.5cm
